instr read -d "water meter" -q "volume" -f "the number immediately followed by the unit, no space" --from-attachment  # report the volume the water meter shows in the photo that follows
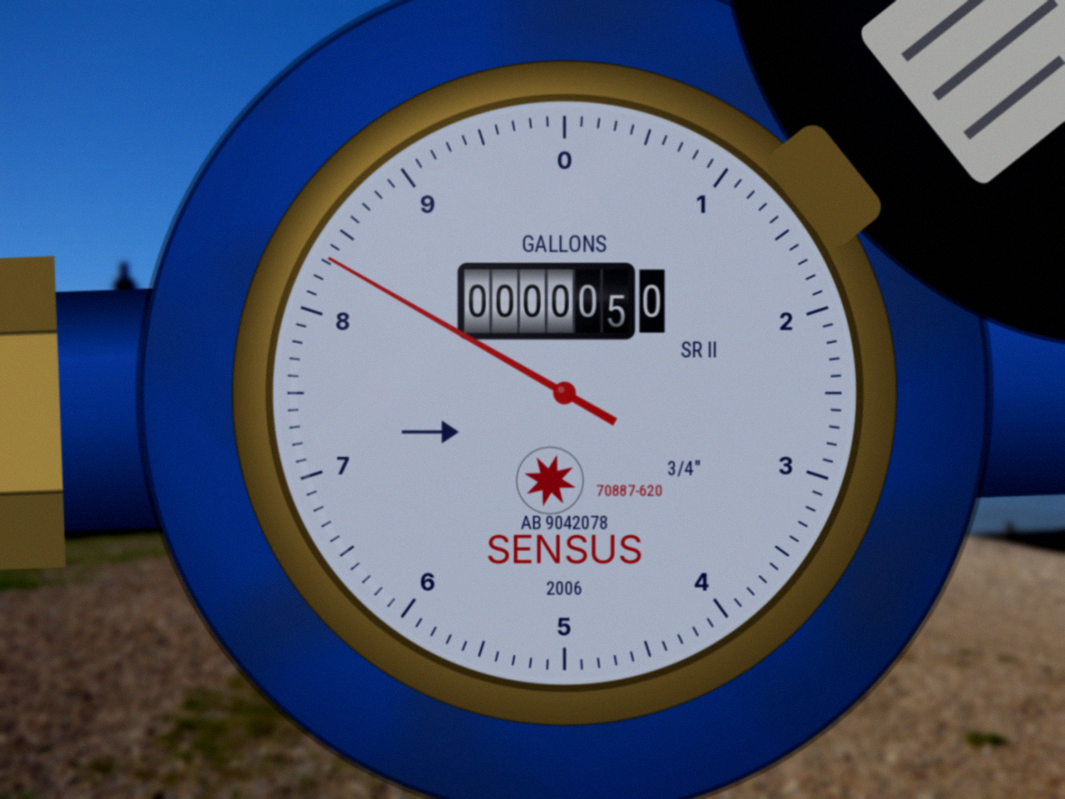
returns 48.3gal
